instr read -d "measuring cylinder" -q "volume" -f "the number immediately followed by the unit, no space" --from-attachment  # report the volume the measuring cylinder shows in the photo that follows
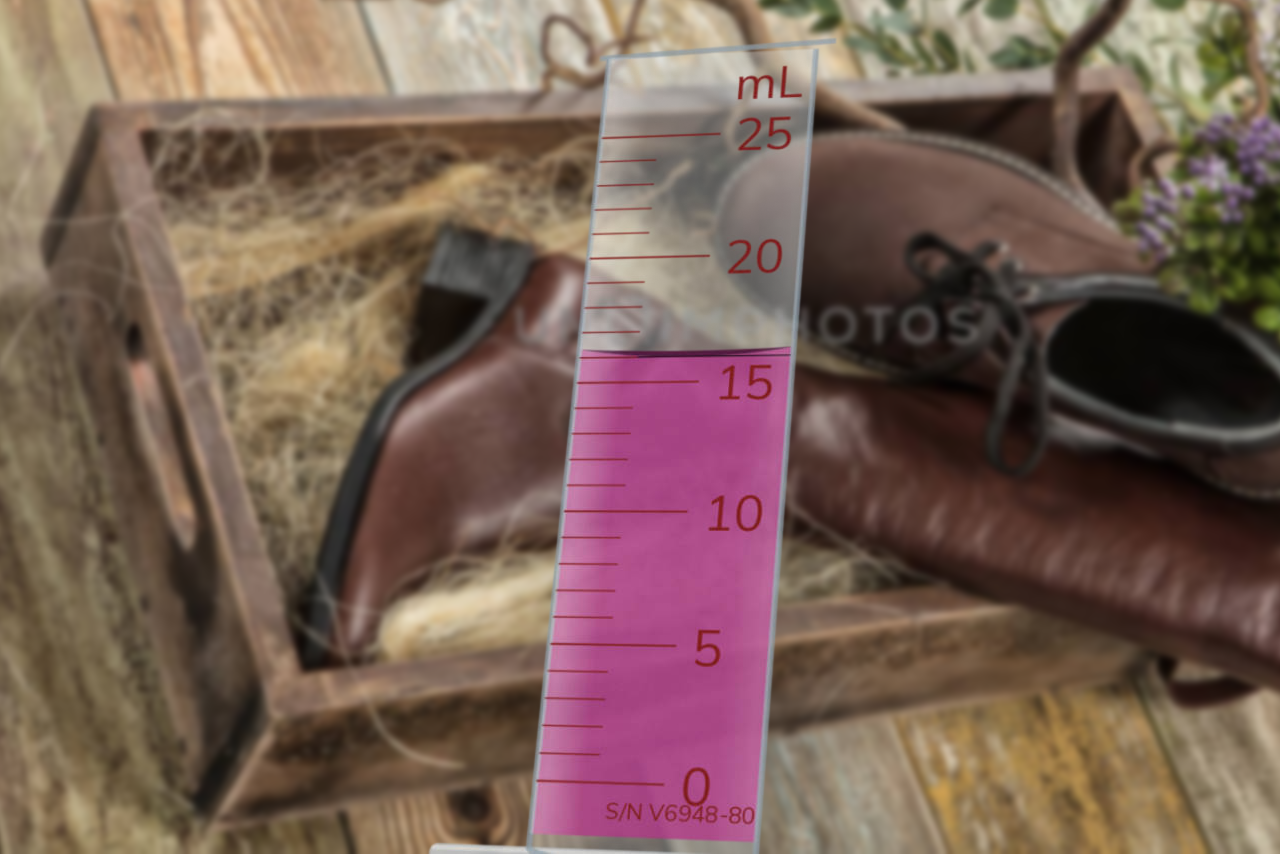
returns 16mL
